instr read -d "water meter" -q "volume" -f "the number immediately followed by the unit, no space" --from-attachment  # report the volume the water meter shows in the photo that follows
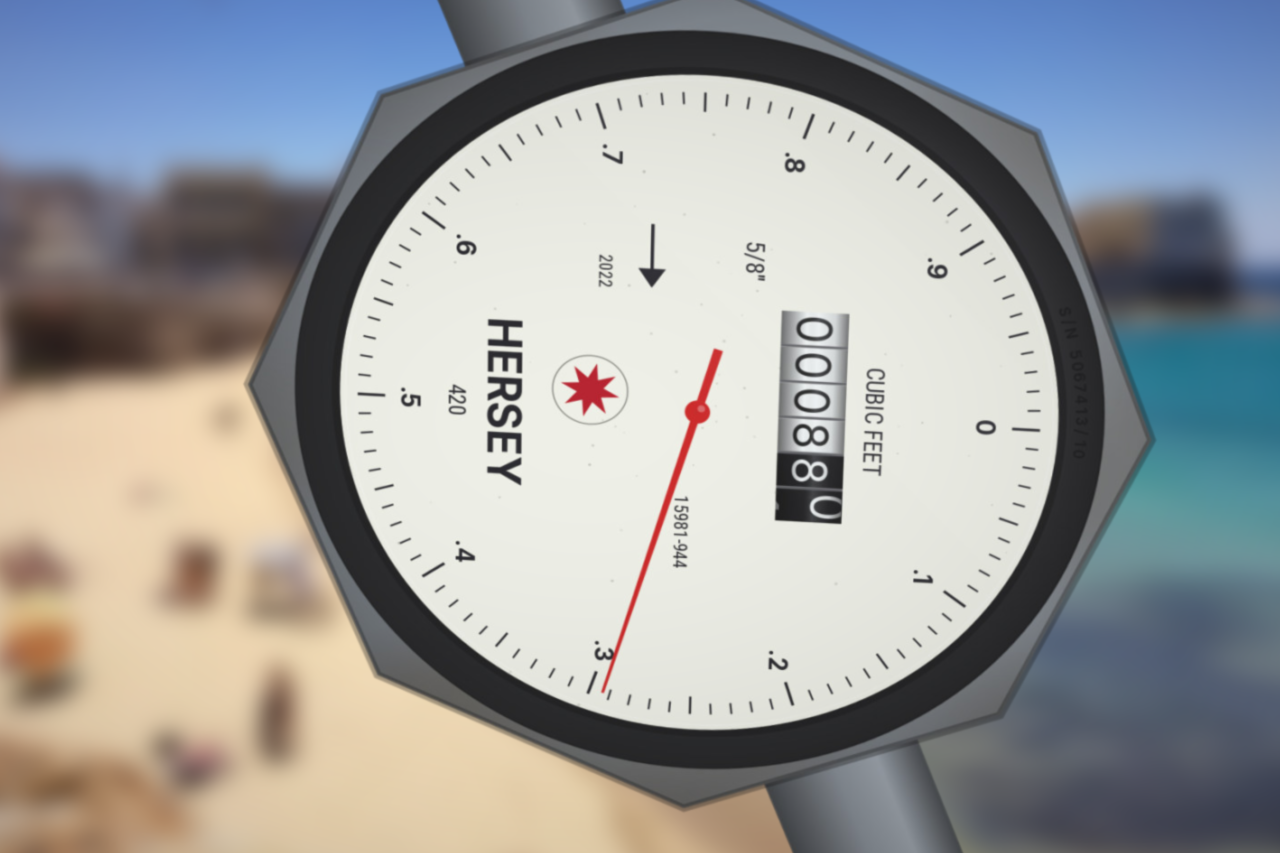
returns 880.29ft³
